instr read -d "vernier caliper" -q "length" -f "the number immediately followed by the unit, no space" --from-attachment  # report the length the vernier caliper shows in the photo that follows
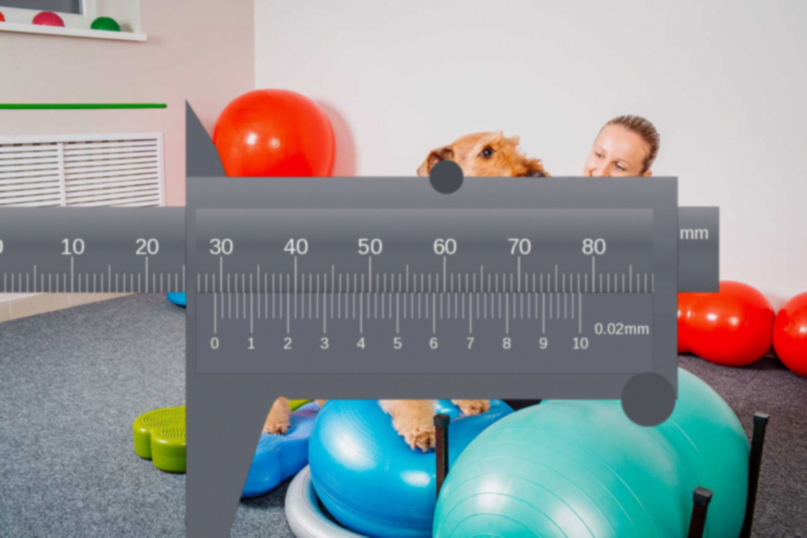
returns 29.2mm
